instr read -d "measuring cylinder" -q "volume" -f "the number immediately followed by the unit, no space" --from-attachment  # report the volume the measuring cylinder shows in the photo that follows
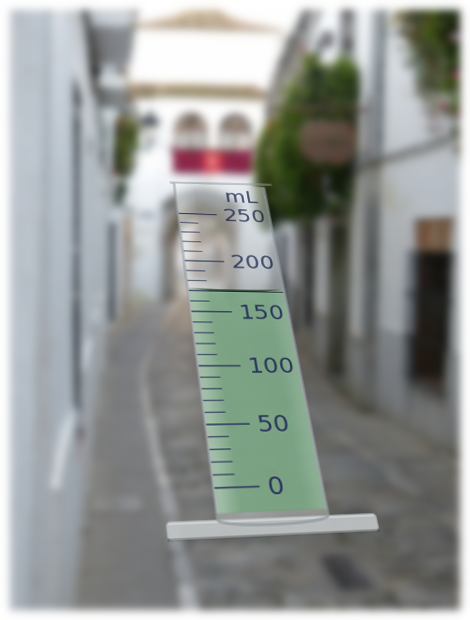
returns 170mL
